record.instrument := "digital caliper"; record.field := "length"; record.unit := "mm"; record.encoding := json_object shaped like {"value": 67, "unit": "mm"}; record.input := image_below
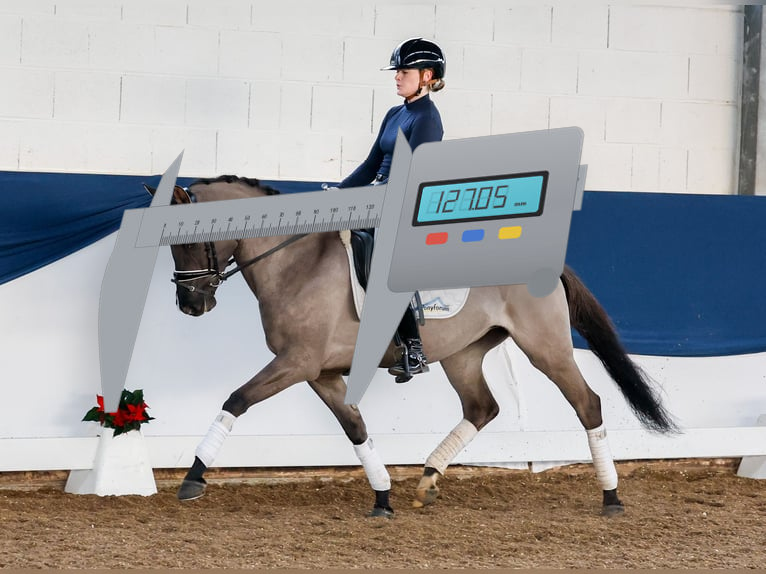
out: {"value": 127.05, "unit": "mm"}
